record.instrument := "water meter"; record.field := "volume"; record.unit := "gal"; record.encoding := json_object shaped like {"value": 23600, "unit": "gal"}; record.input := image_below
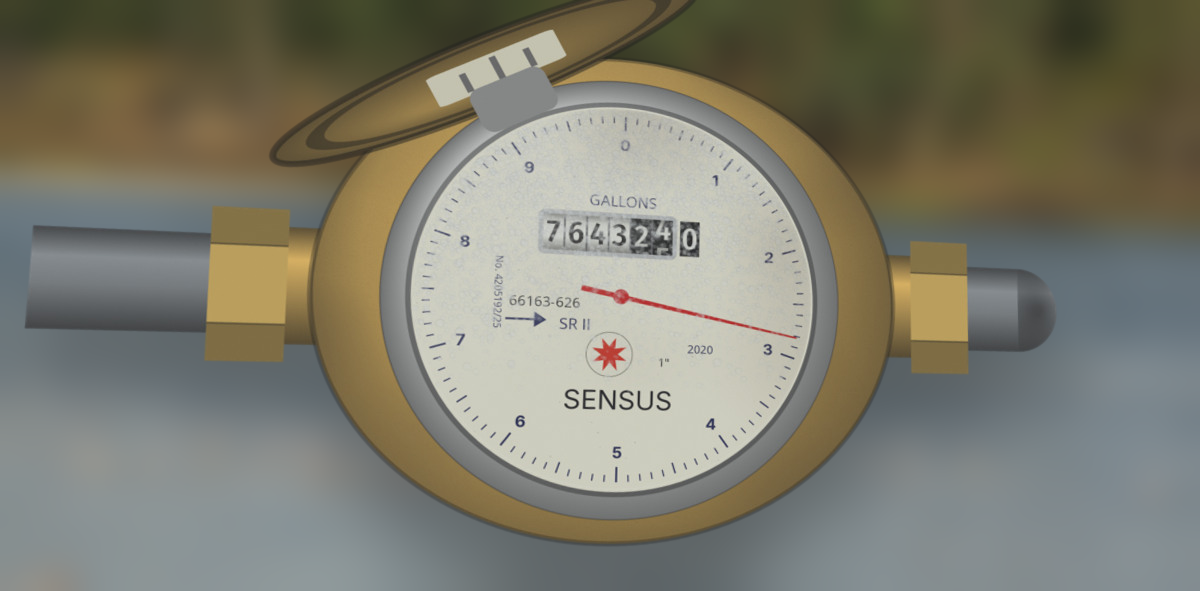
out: {"value": 7643242.8, "unit": "gal"}
